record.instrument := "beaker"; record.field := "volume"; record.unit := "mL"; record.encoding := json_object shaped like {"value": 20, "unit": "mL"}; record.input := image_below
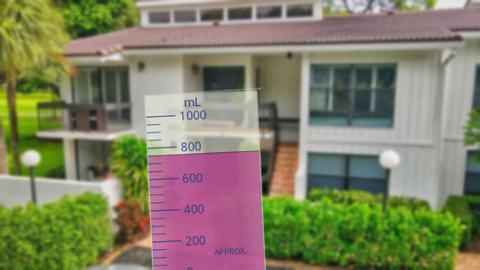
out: {"value": 750, "unit": "mL"}
